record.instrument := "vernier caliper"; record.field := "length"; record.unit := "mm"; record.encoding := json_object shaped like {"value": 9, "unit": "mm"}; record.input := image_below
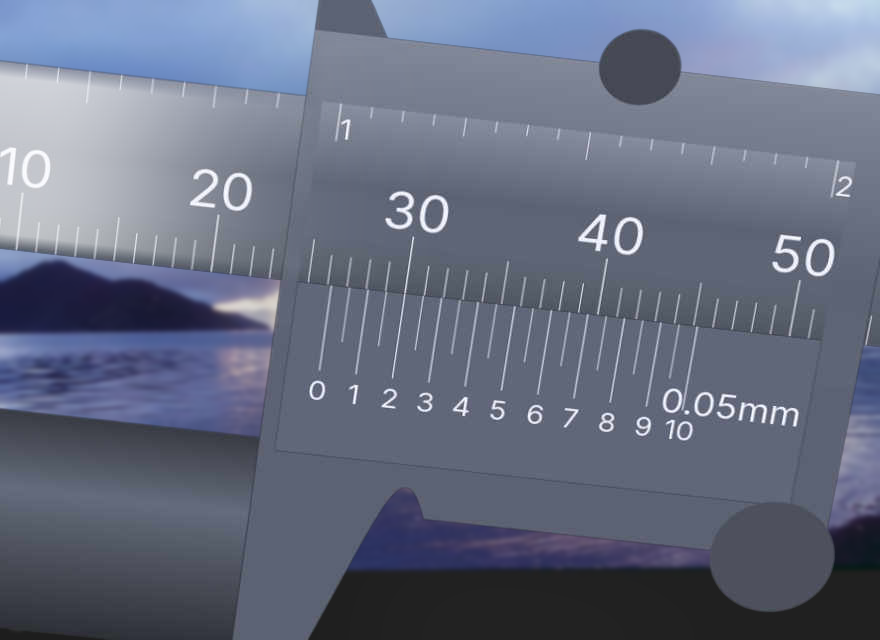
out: {"value": 26.2, "unit": "mm"}
